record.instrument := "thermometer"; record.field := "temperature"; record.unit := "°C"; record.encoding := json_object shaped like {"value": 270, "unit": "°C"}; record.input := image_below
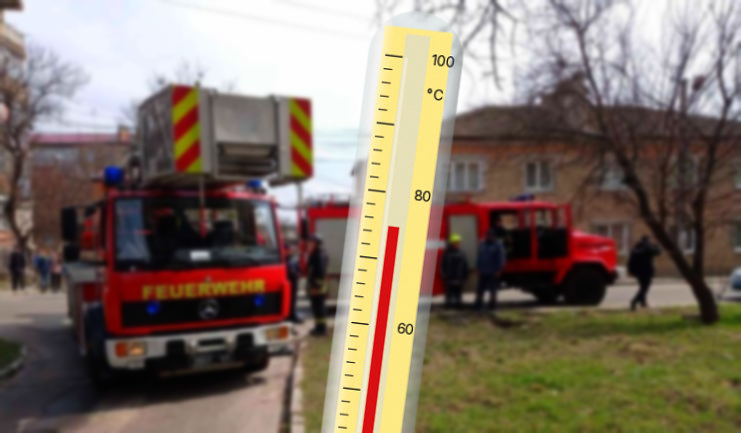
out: {"value": 75, "unit": "°C"}
